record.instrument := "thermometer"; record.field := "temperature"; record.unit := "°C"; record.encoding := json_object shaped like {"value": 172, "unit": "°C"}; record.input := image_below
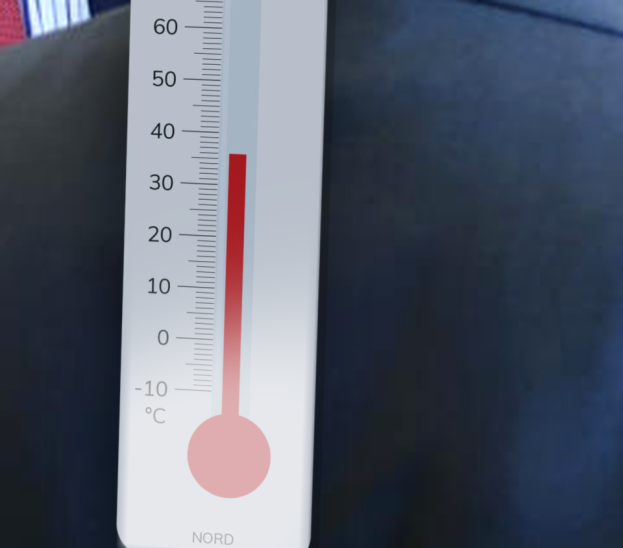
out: {"value": 36, "unit": "°C"}
